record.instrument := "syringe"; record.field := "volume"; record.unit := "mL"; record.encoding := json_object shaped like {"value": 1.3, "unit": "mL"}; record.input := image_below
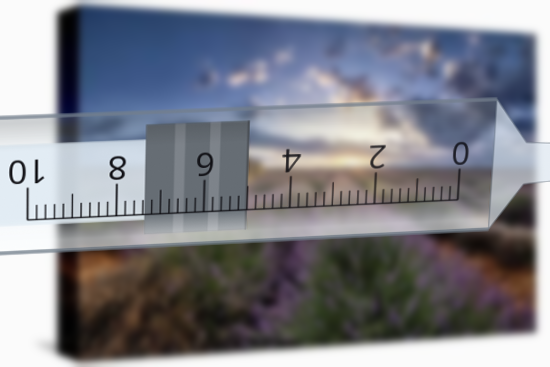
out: {"value": 5, "unit": "mL"}
